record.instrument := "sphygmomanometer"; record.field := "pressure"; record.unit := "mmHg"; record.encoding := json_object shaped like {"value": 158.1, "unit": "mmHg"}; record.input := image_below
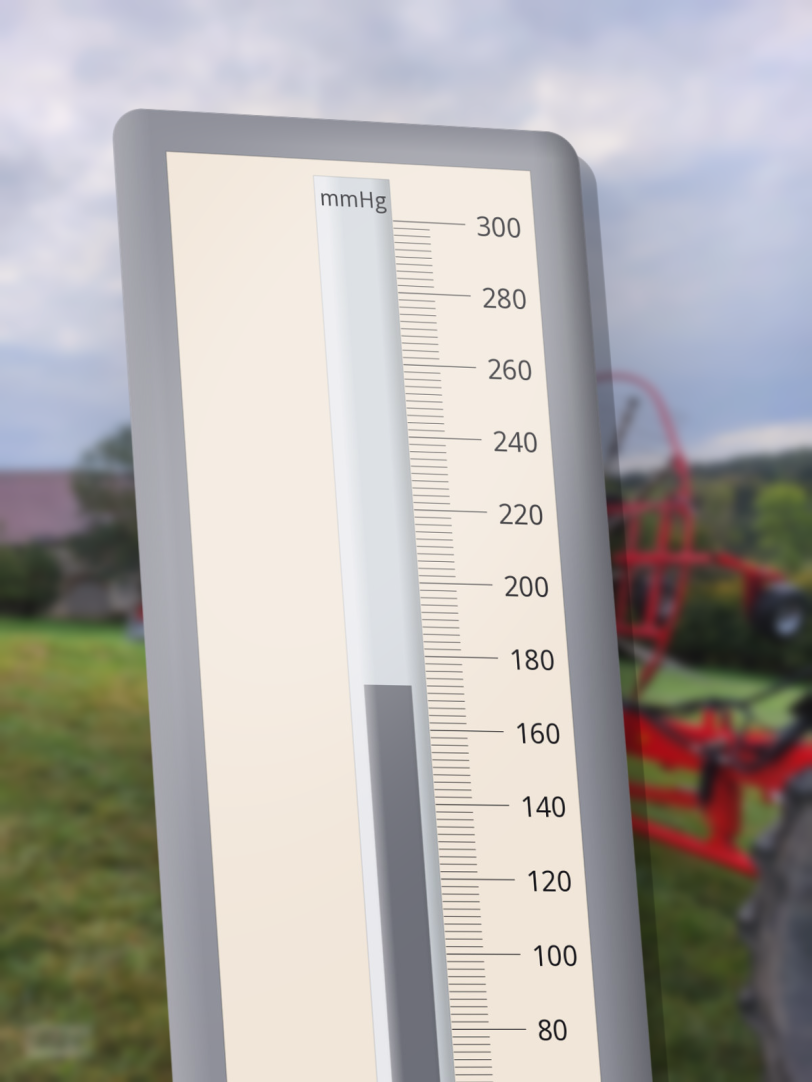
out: {"value": 172, "unit": "mmHg"}
